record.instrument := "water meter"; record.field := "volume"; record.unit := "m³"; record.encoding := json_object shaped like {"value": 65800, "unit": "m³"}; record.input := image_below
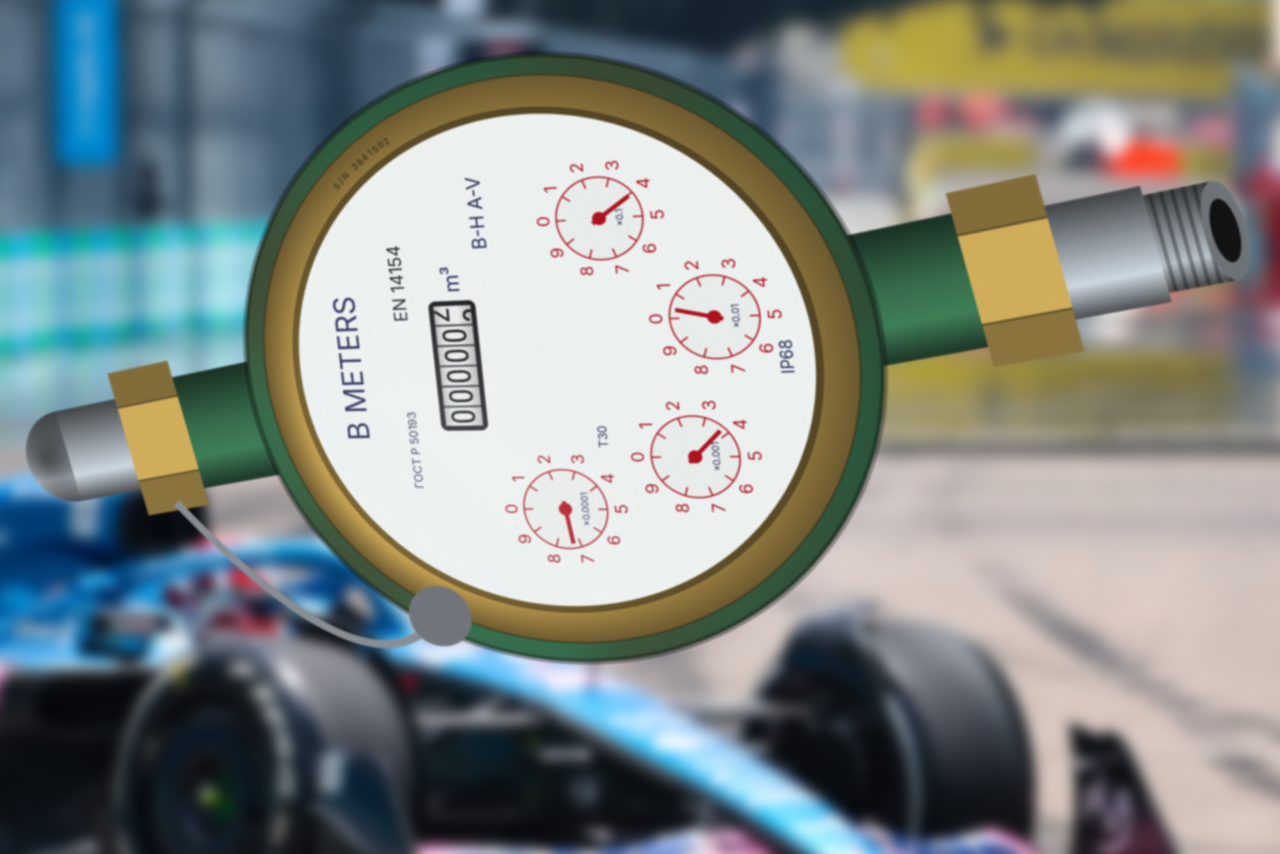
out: {"value": 2.4037, "unit": "m³"}
